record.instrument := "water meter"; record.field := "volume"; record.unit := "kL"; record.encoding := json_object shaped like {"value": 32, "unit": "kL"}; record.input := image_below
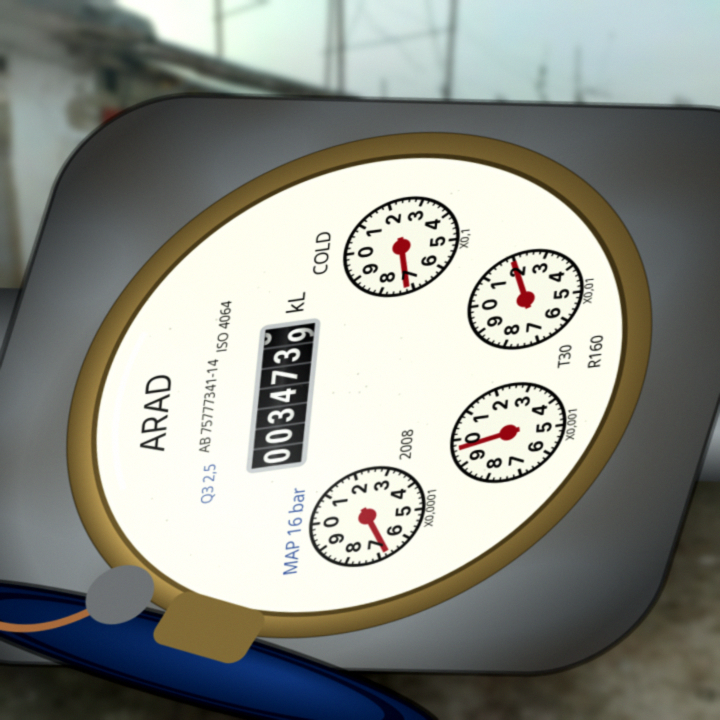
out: {"value": 34738.7196, "unit": "kL"}
